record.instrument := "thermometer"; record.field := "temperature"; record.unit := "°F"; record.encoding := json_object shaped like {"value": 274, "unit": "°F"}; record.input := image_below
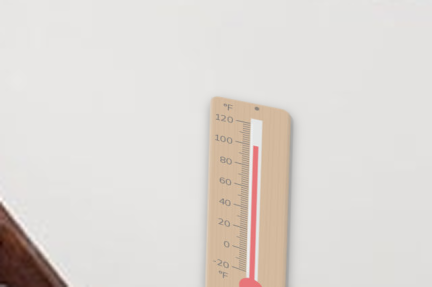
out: {"value": 100, "unit": "°F"}
